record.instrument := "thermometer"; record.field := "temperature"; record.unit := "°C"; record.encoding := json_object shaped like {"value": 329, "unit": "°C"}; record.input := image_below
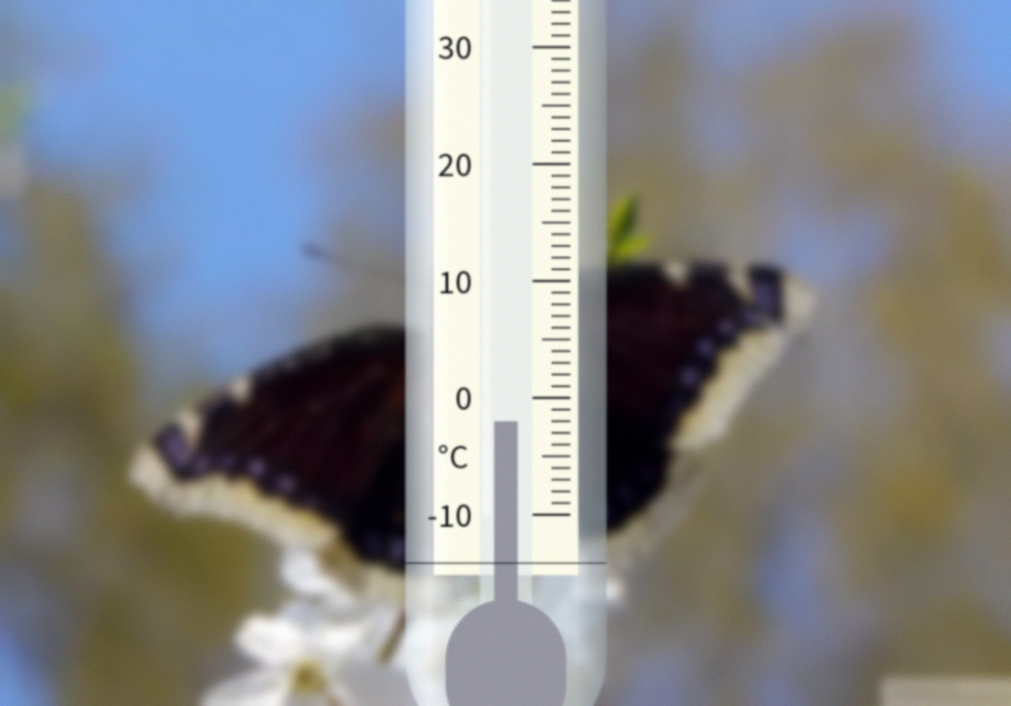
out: {"value": -2, "unit": "°C"}
